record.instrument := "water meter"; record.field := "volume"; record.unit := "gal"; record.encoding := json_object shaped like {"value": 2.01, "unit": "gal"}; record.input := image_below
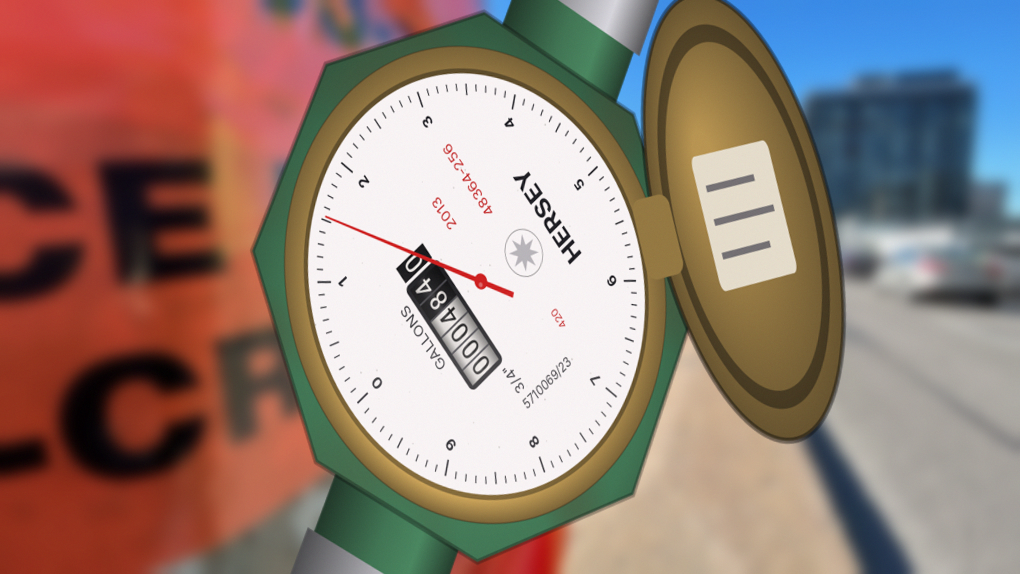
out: {"value": 4841.5, "unit": "gal"}
